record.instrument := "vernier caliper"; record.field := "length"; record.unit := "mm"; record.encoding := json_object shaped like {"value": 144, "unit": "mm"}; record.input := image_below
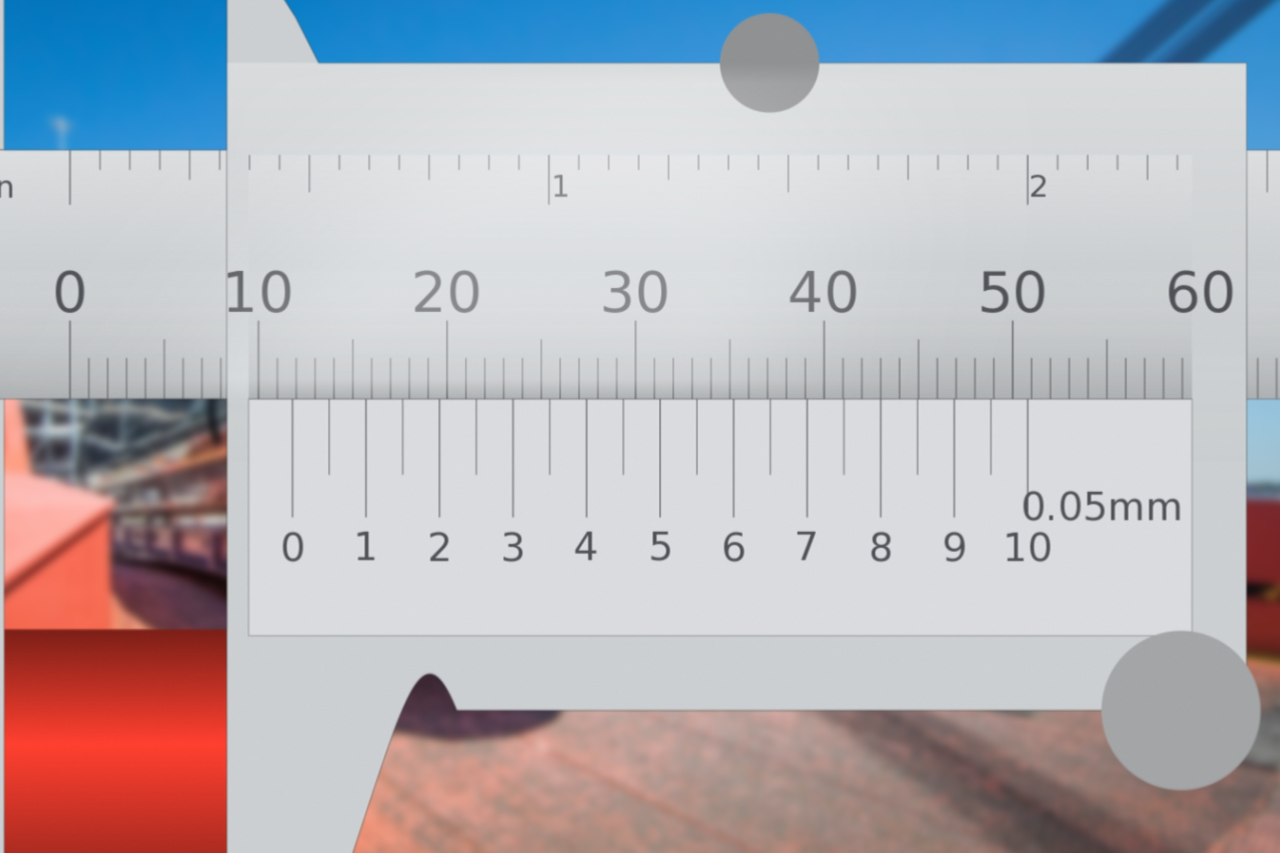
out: {"value": 11.8, "unit": "mm"}
